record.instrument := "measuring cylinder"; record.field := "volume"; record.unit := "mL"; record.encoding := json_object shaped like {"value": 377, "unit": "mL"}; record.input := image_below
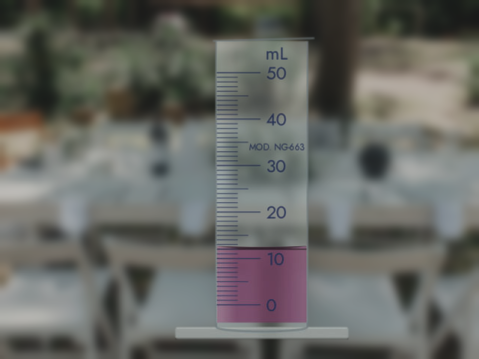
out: {"value": 12, "unit": "mL"}
